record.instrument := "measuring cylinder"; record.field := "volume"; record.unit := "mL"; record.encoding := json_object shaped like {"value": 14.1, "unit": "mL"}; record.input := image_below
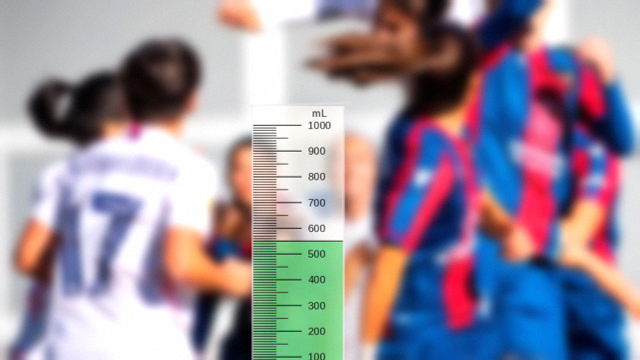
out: {"value": 550, "unit": "mL"}
